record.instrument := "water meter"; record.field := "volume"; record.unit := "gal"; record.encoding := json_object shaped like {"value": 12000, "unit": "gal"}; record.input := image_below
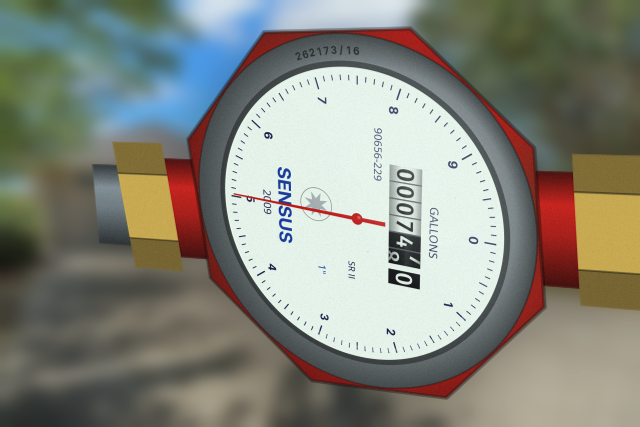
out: {"value": 7475.0, "unit": "gal"}
